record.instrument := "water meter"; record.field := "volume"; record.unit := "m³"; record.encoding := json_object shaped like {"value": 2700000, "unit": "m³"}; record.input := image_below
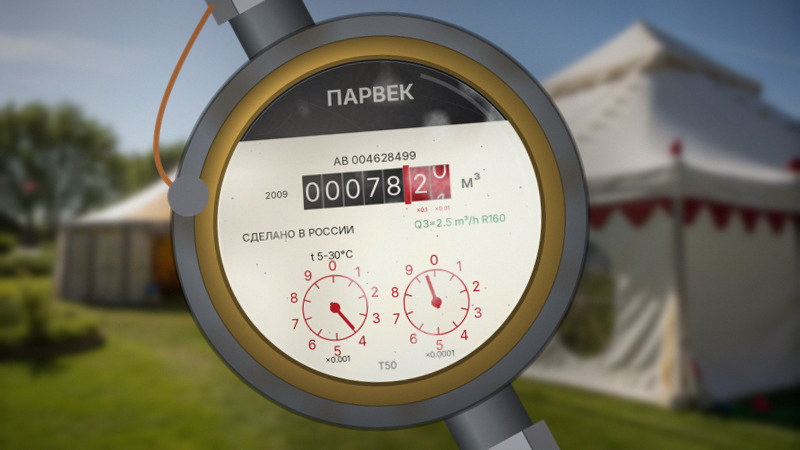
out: {"value": 78.2039, "unit": "m³"}
